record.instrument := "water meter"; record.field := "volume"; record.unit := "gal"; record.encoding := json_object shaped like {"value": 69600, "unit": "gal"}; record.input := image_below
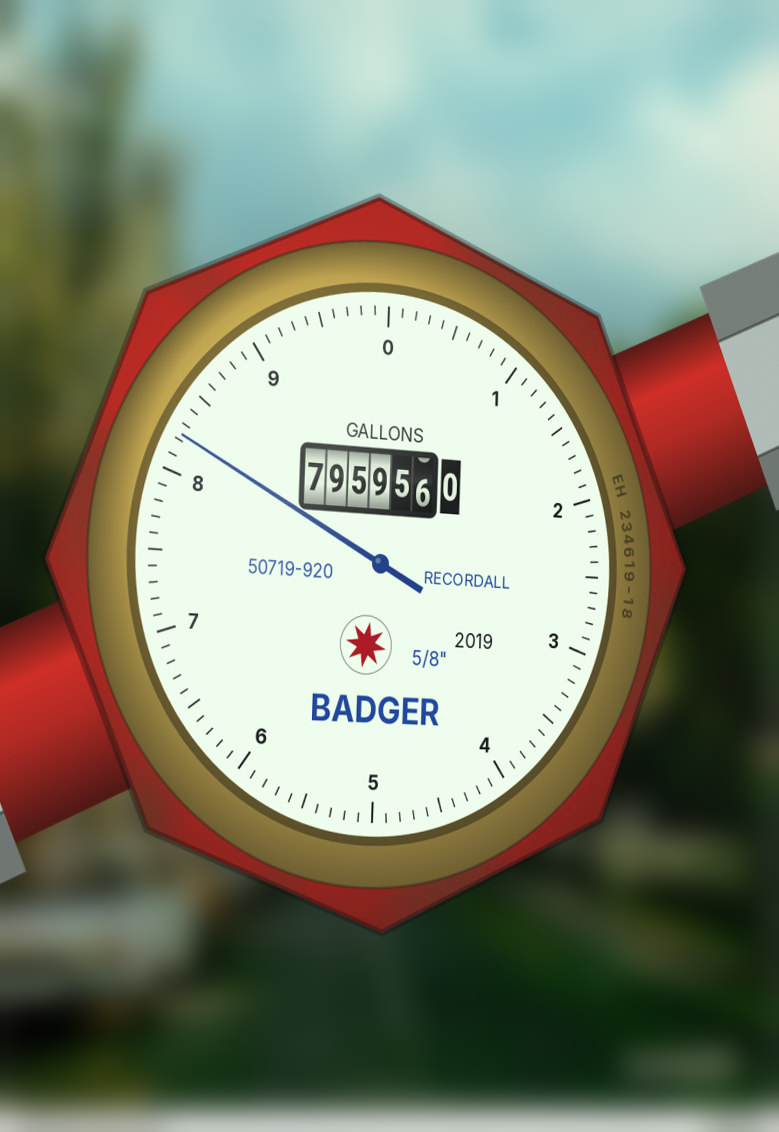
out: {"value": 7959558.2, "unit": "gal"}
